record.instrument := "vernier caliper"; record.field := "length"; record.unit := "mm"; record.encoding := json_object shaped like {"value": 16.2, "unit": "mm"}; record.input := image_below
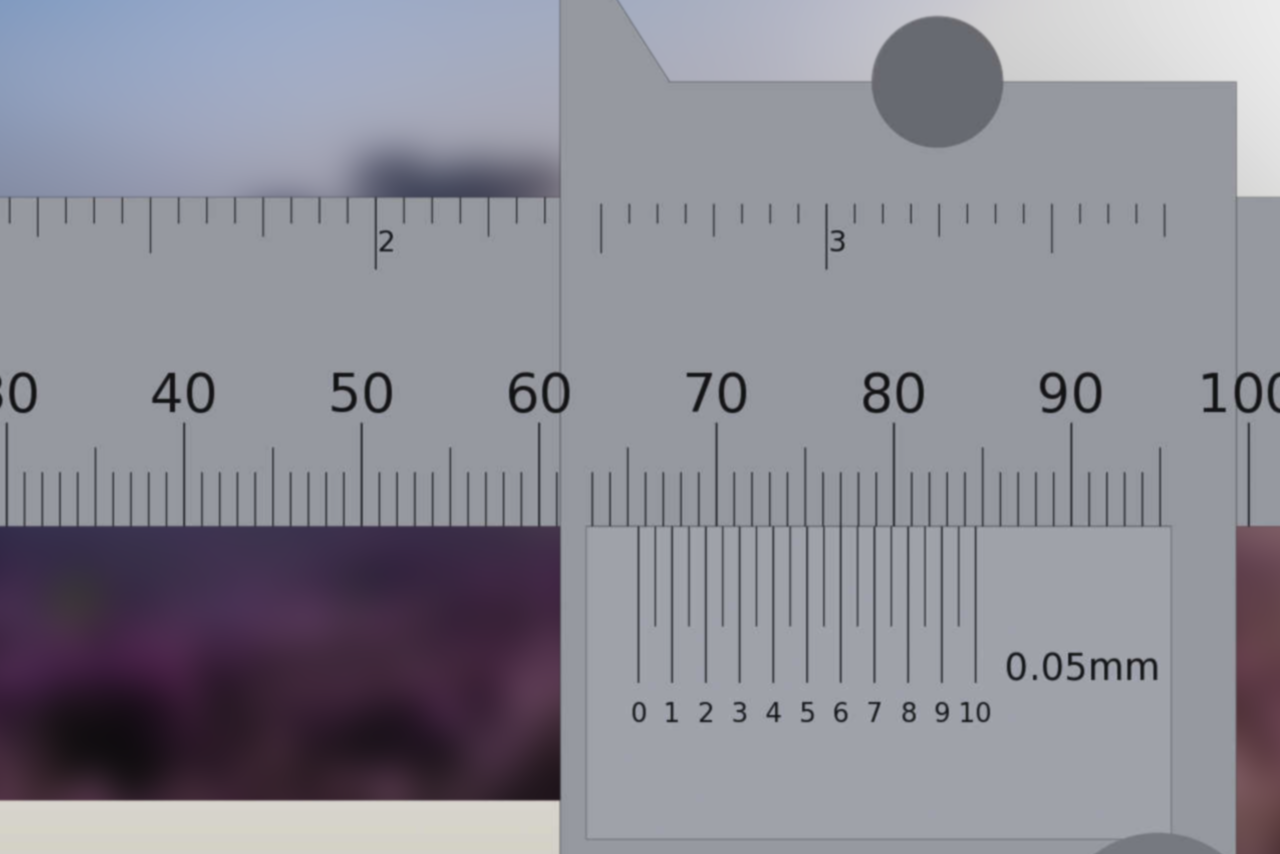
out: {"value": 65.6, "unit": "mm"}
